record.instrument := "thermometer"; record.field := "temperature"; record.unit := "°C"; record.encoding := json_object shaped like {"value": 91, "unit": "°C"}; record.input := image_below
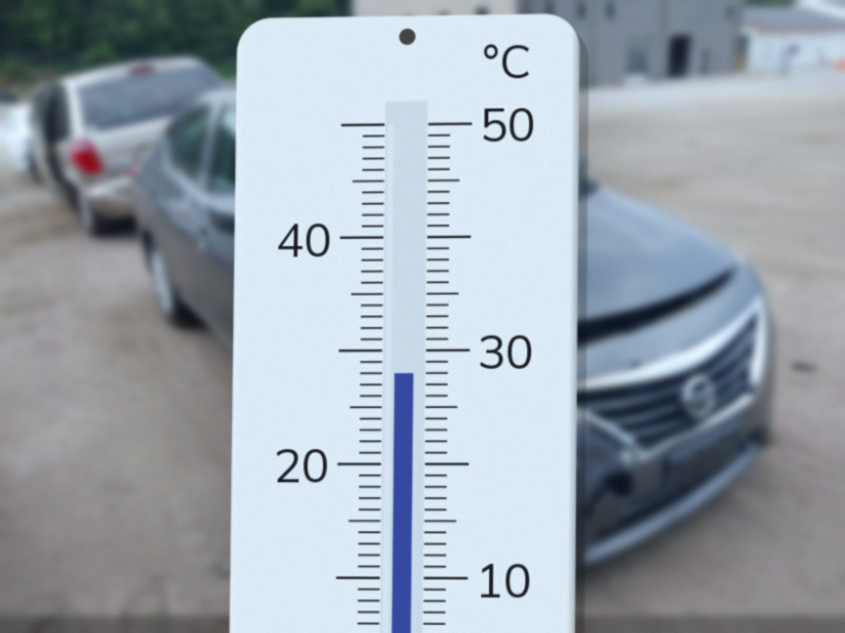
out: {"value": 28, "unit": "°C"}
